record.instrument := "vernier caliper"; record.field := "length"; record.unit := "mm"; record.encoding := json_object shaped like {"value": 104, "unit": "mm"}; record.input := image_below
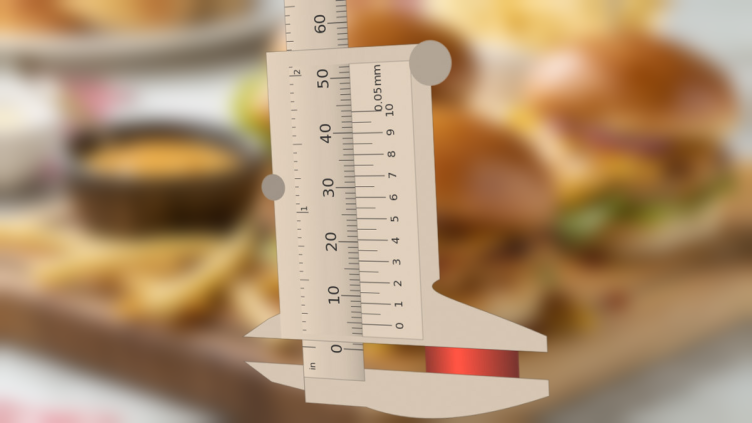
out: {"value": 4.8, "unit": "mm"}
